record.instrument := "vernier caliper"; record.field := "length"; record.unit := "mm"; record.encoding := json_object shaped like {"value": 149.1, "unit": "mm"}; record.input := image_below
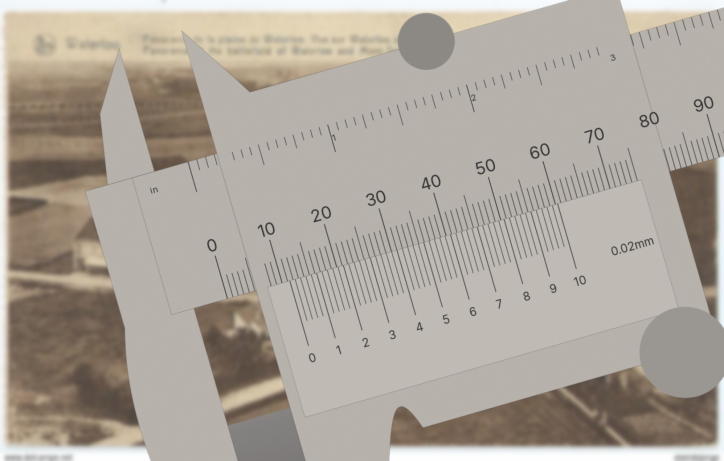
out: {"value": 11.4, "unit": "mm"}
